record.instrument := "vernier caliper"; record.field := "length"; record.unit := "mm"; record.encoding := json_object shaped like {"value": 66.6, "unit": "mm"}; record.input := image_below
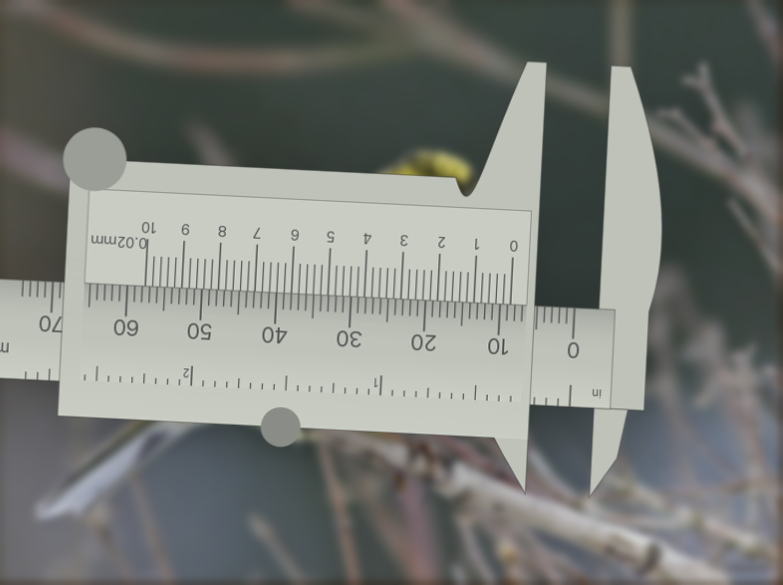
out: {"value": 8.6, "unit": "mm"}
